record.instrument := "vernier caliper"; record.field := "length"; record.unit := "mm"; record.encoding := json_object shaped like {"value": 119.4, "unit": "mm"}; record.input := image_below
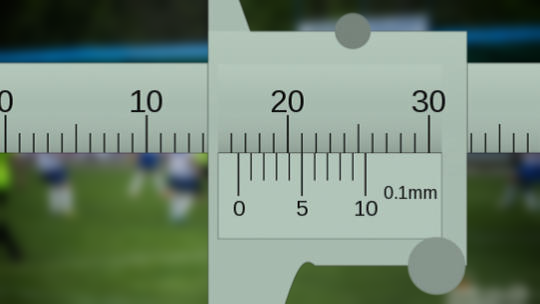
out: {"value": 16.5, "unit": "mm"}
